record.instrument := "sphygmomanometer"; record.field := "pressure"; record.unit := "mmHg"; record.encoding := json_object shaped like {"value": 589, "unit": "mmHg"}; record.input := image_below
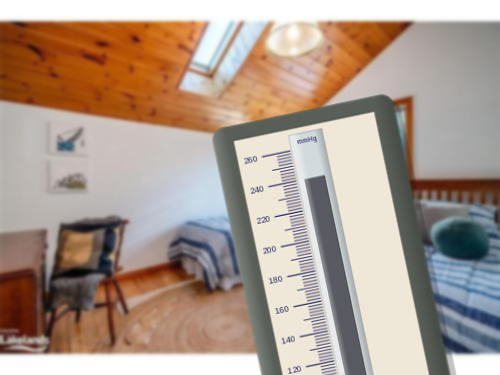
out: {"value": 240, "unit": "mmHg"}
